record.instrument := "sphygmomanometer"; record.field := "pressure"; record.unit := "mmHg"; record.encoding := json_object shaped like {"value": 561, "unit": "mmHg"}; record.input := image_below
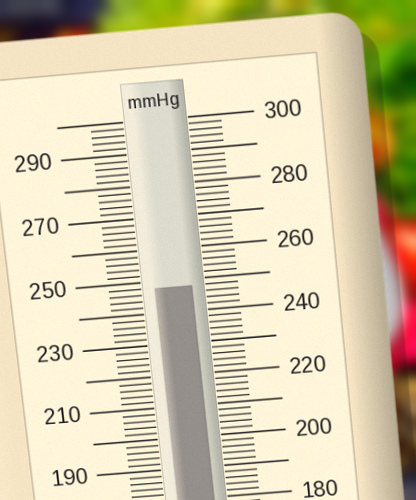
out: {"value": 248, "unit": "mmHg"}
